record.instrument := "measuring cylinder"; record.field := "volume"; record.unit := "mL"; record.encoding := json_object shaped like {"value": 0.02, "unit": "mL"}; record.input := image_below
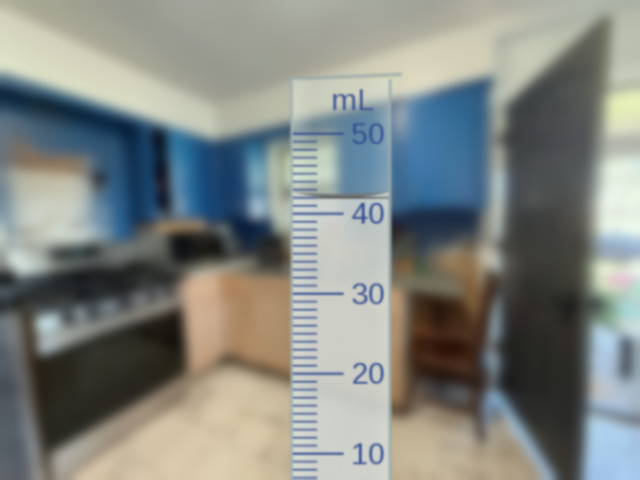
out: {"value": 42, "unit": "mL"}
